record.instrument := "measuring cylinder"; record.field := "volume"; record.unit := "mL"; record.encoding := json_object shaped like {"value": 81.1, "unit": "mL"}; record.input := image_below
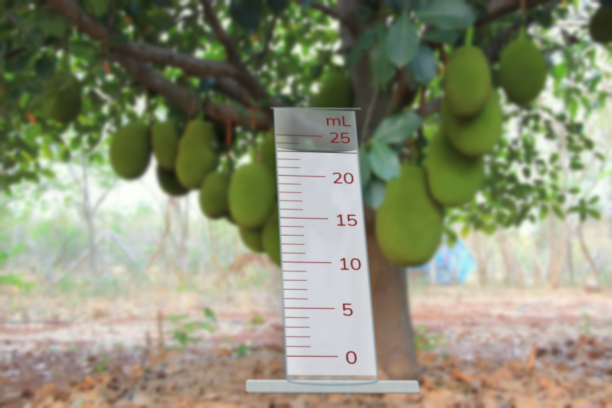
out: {"value": 23, "unit": "mL"}
